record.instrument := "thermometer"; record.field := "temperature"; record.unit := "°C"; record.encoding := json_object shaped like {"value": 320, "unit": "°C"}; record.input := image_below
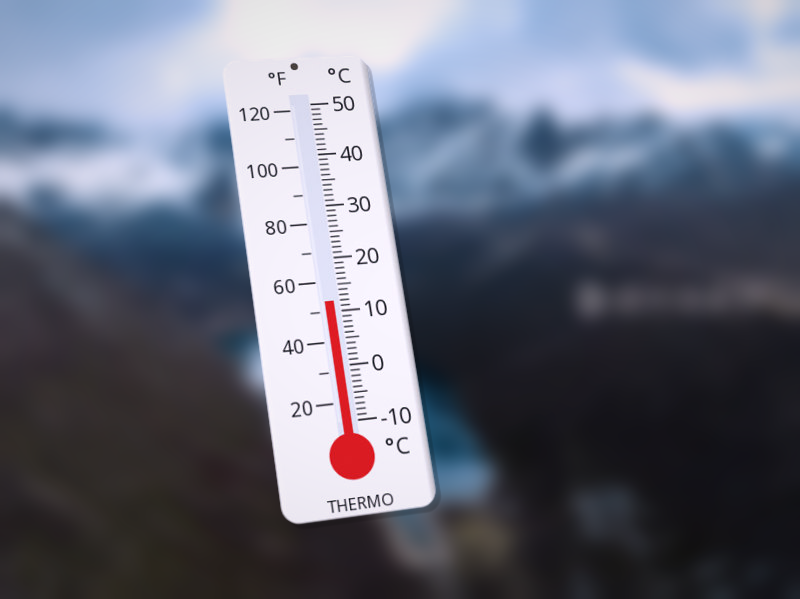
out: {"value": 12, "unit": "°C"}
